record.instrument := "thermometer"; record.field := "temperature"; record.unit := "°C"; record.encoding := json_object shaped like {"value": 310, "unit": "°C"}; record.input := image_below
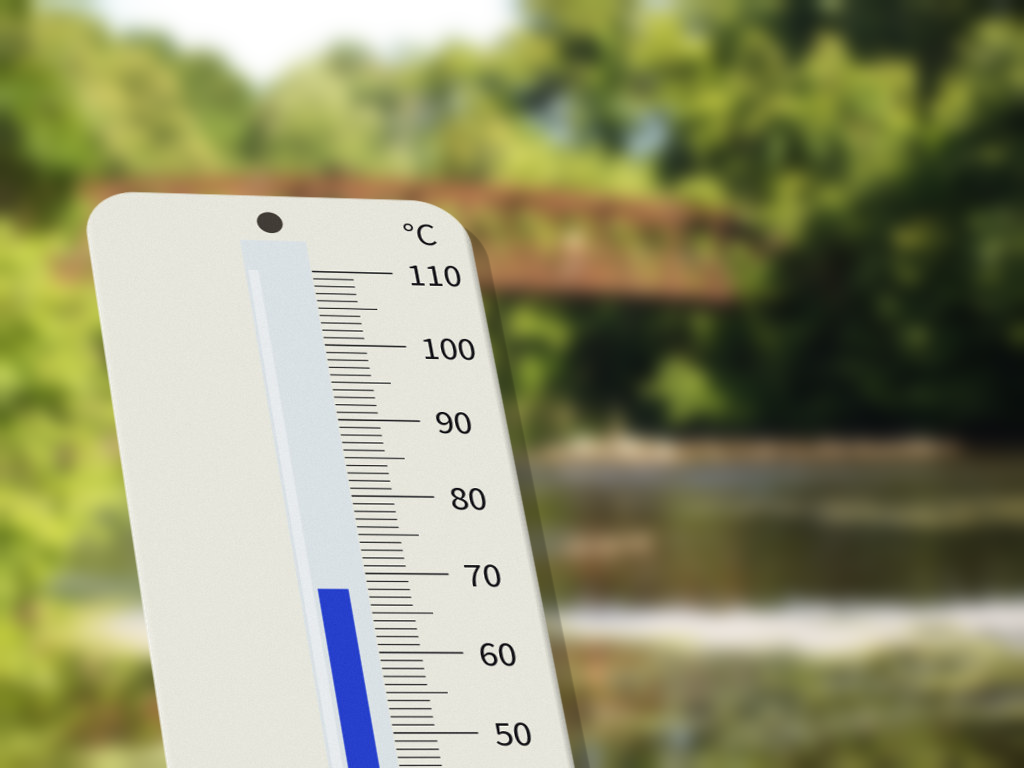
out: {"value": 68, "unit": "°C"}
